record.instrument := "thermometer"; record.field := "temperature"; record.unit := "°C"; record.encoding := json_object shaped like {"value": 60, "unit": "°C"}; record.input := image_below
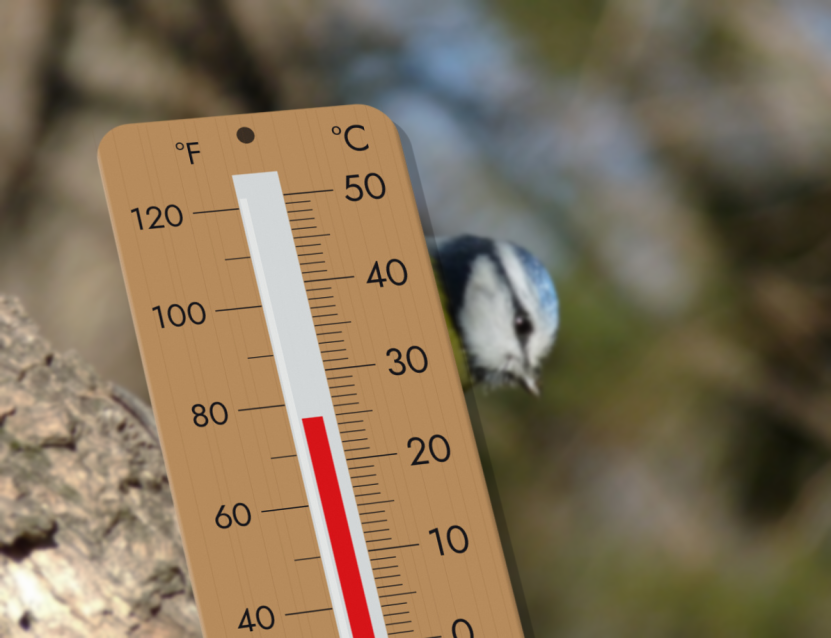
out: {"value": 25, "unit": "°C"}
